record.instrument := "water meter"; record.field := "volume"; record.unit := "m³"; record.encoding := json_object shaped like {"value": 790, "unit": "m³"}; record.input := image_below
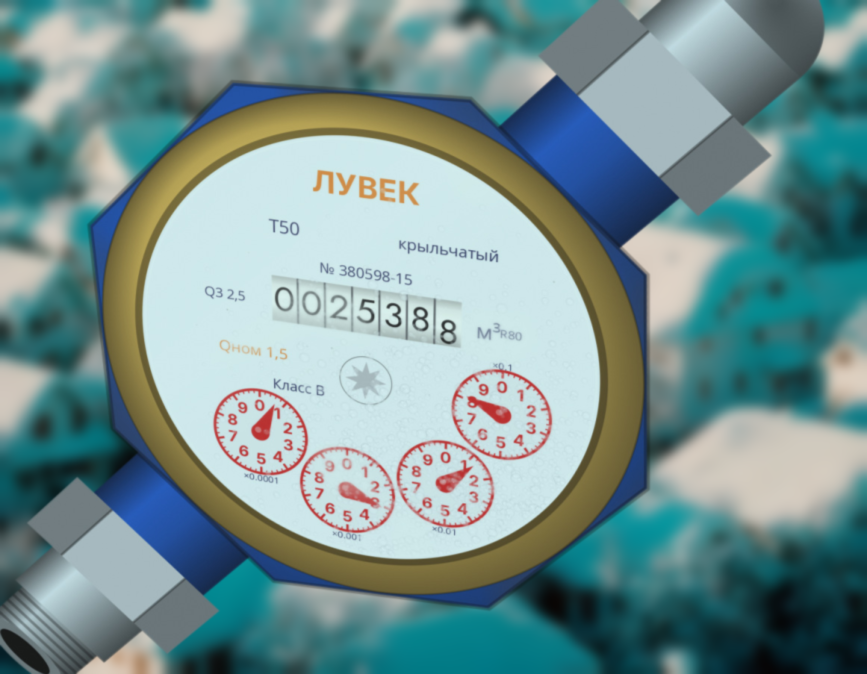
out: {"value": 25387.8130, "unit": "m³"}
